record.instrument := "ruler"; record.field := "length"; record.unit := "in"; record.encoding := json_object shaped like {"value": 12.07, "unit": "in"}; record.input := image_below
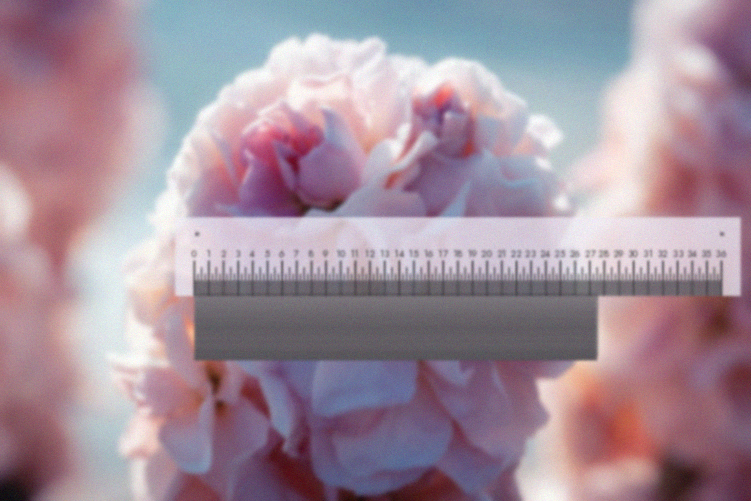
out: {"value": 27.5, "unit": "in"}
